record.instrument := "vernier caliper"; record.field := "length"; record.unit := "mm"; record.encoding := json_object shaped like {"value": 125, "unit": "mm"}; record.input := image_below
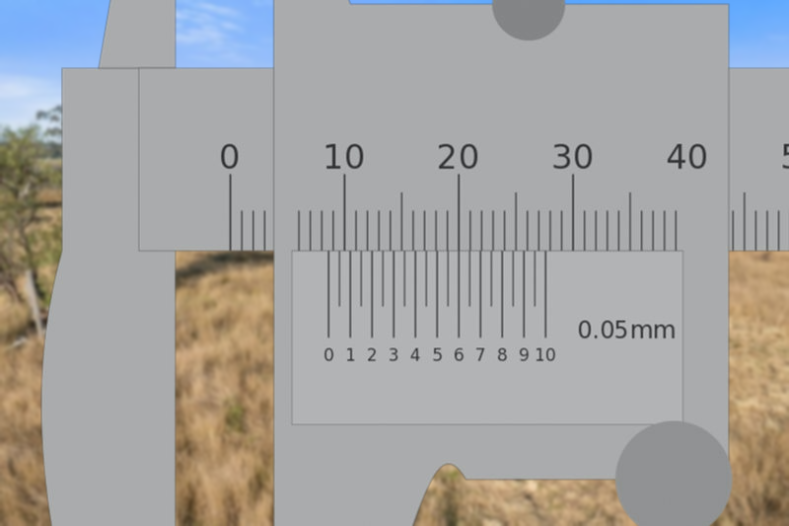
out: {"value": 8.6, "unit": "mm"}
